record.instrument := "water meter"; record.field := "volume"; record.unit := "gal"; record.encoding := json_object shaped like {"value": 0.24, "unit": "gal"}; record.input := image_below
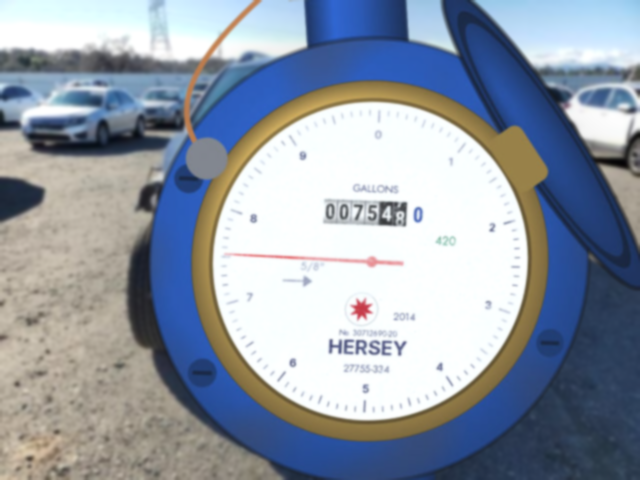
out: {"value": 75477.5, "unit": "gal"}
